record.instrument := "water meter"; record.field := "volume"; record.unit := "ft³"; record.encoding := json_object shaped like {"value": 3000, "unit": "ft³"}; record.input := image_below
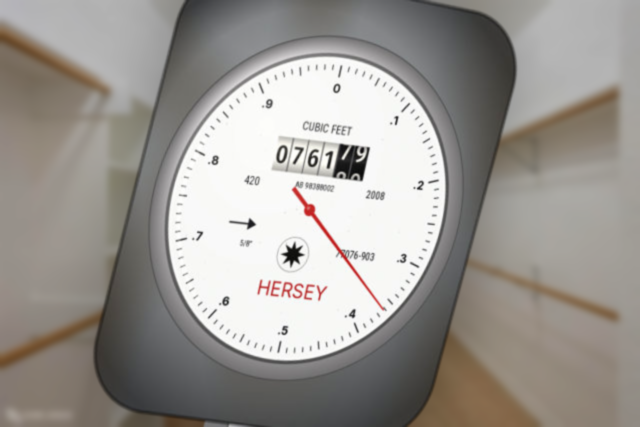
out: {"value": 76179.36, "unit": "ft³"}
